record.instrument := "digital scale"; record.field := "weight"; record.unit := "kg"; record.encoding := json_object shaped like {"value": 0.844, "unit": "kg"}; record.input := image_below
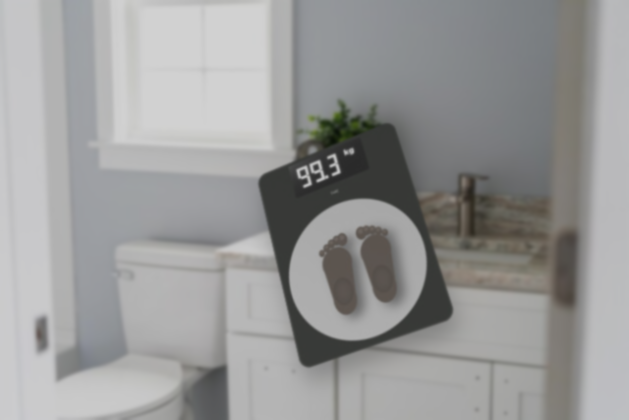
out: {"value": 99.3, "unit": "kg"}
